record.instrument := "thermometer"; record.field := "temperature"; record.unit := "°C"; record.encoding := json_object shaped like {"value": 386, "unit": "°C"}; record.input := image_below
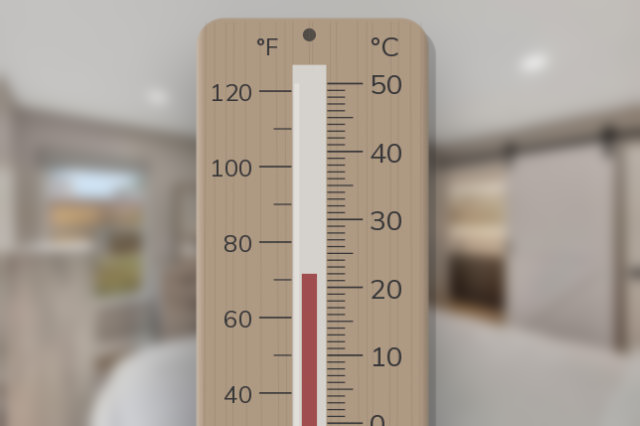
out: {"value": 22, "unit": "°C"}
